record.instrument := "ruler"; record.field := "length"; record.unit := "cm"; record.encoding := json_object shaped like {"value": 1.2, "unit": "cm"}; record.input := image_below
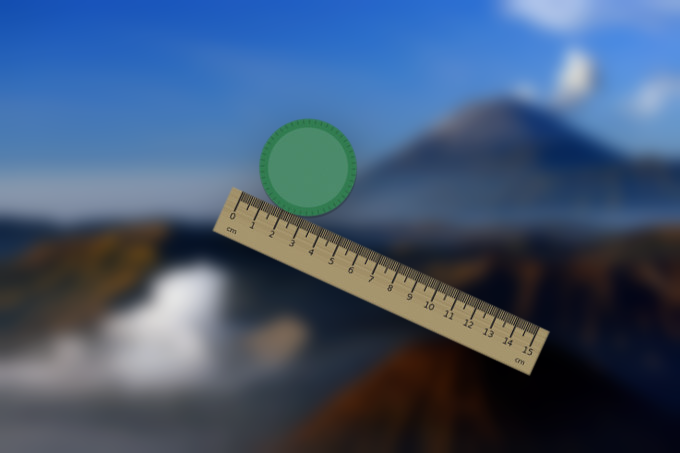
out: {"value": 4.5, "unit": "cm"}
